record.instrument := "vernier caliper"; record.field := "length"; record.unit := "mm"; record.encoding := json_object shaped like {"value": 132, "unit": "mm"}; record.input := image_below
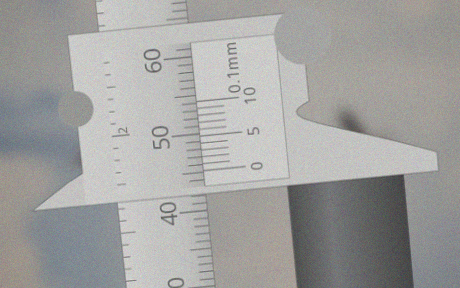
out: {"value": 45.2, "unit": "mm"}
